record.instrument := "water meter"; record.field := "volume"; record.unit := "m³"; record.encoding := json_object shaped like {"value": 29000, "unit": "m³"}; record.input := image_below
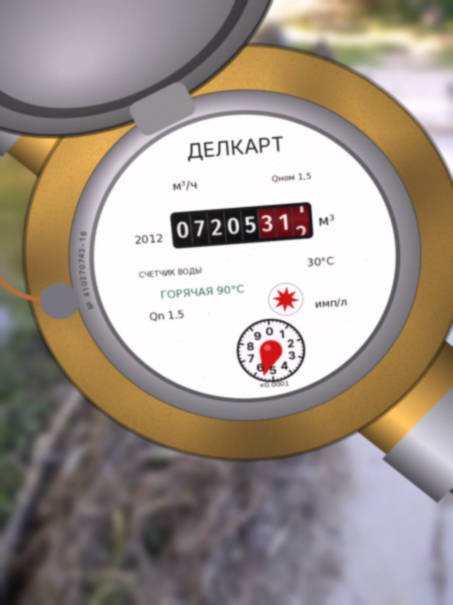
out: {"value": 7205.3115, "unit": "m³"}
